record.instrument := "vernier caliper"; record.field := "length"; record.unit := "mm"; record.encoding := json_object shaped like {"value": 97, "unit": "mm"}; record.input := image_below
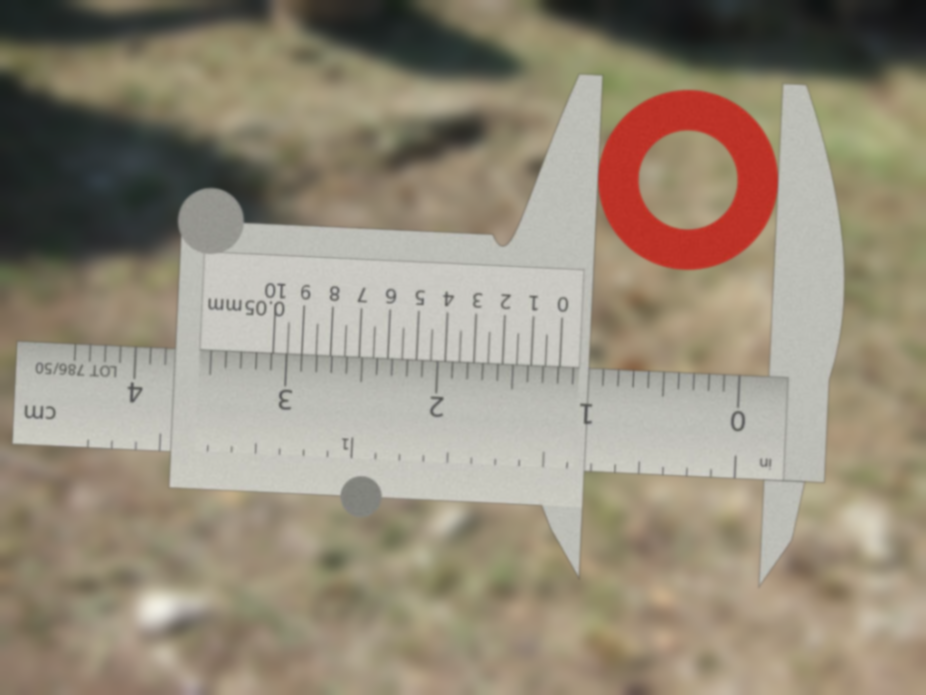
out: {"value": 11.9, "unit": "mm"}
